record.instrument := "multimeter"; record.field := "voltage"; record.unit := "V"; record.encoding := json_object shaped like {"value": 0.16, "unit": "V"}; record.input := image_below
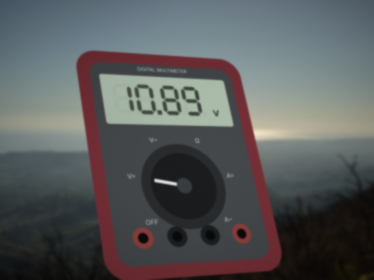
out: {"value": 10.89, "unit": "V"}
